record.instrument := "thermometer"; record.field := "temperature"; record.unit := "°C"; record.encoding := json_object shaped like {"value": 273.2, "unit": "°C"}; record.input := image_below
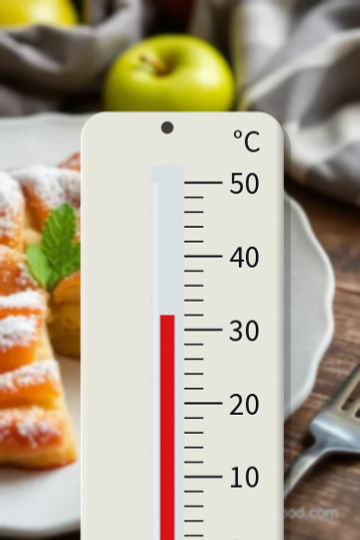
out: {"value": 32, "unit": "°C"}
